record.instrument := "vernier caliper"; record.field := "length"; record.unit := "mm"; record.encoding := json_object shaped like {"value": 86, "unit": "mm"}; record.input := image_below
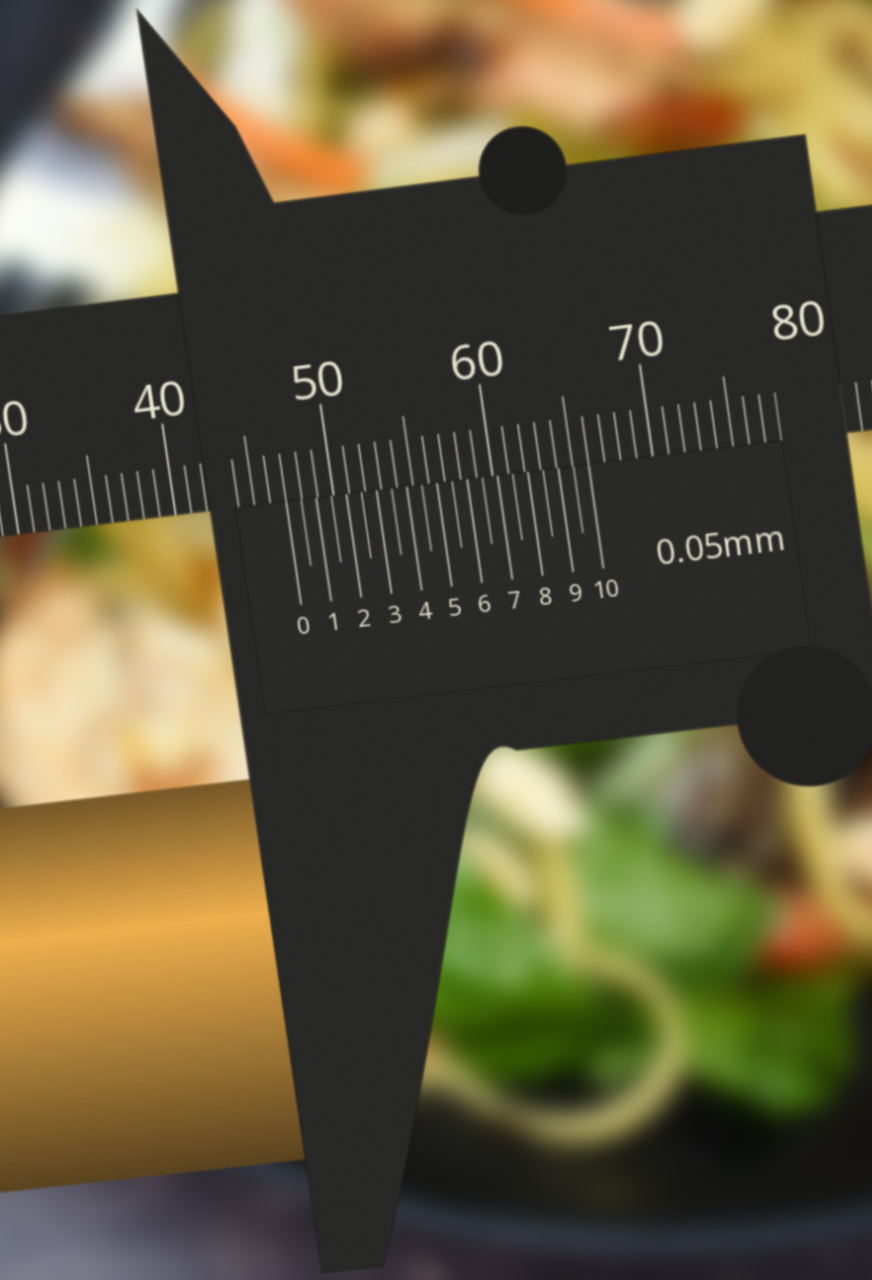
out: {"value": 47.0, "unit": "mm"}
